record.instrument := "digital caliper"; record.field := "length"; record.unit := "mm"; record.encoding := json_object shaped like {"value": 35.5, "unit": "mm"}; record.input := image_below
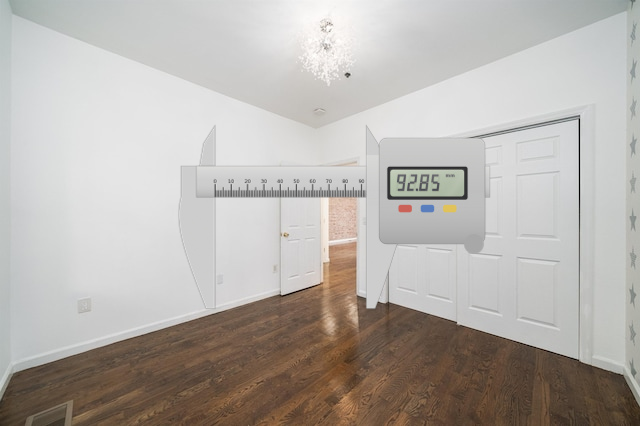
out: {"value": 92.85, "unit": "mm"}
